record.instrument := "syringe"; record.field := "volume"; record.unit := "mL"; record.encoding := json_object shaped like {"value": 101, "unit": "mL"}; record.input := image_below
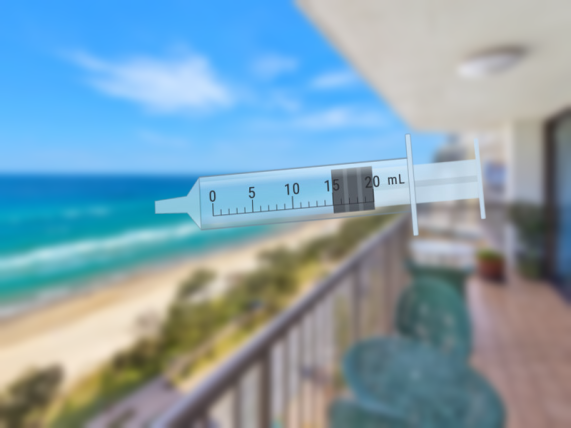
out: {"value": 15, "unit": "mL"}
